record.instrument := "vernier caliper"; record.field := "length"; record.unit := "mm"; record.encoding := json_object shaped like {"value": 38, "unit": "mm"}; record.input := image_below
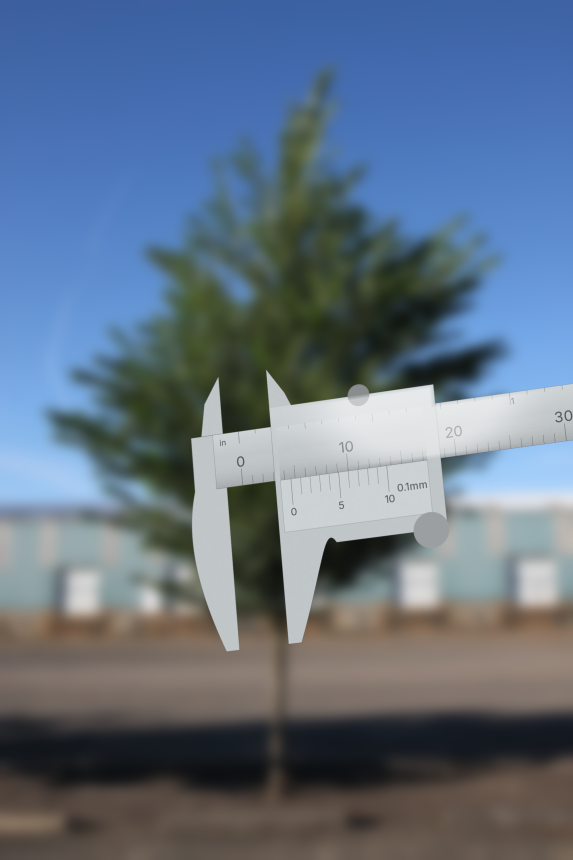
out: {"value": 4.6, "unit": "mm"}
